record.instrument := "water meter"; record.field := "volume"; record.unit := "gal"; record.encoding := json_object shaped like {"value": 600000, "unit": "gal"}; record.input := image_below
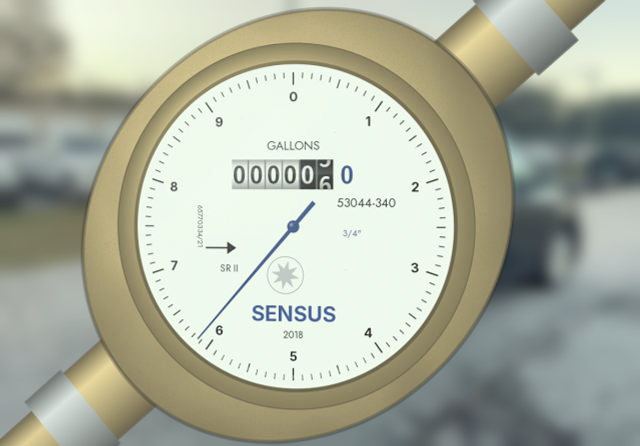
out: {"value": 56.1, "unit": "gal"}
